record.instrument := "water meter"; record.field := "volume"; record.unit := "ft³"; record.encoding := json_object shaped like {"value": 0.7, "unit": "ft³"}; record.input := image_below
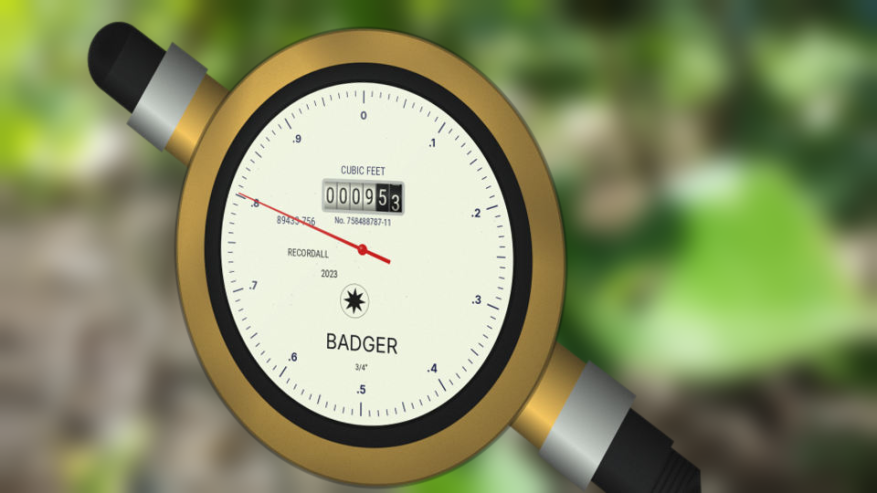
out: {"value": 952.80, "unit": "ft³"}
